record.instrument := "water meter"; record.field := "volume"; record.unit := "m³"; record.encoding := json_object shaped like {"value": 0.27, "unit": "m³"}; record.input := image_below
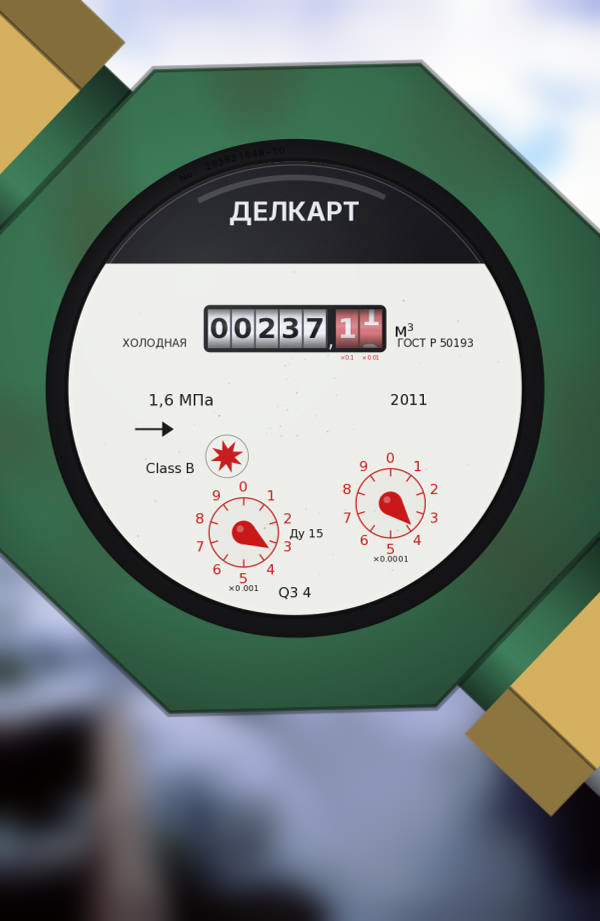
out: {"value": 237.1133, "unit": "m³"}
